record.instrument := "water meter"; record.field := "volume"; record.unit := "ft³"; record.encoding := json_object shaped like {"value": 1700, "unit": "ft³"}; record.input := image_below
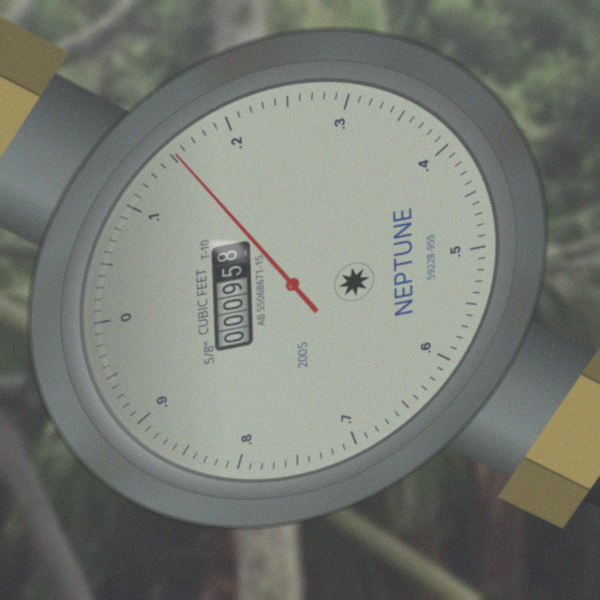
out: {"value": 958.15, "unit": "ft³"}
